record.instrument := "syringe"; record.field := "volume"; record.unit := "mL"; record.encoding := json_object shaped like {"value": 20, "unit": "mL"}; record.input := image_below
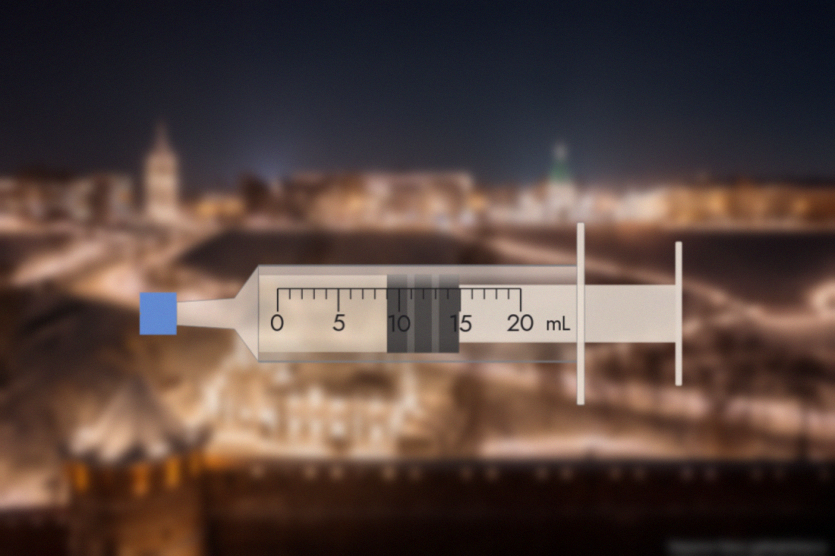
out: {"value": 9, "unit": "mL"}
